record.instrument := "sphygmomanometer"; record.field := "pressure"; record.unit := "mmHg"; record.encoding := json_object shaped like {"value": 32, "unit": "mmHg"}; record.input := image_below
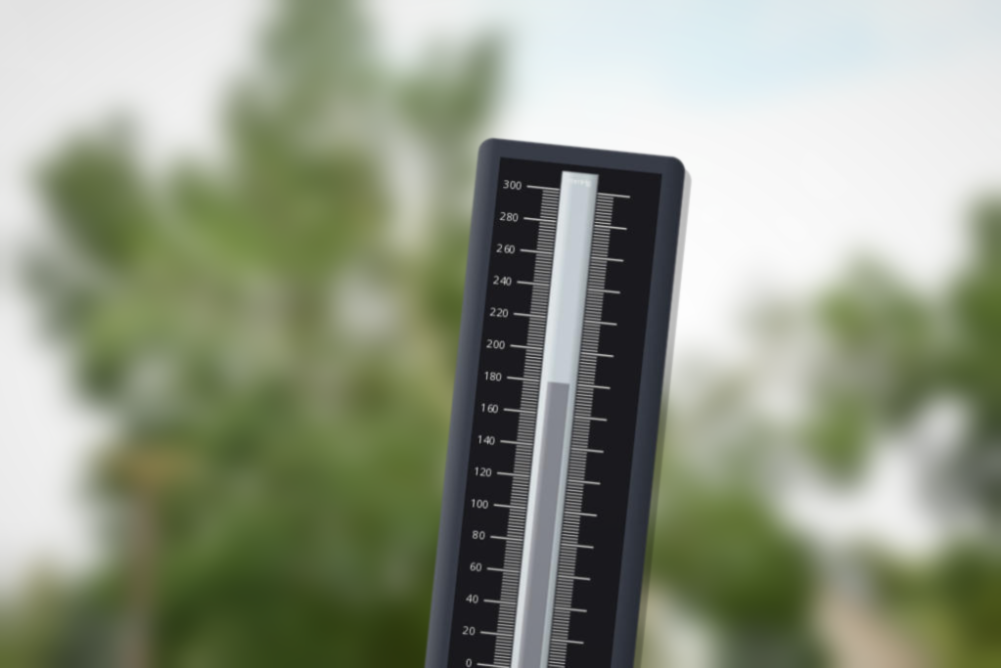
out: {"value": 180, "unit": "mmHg"}
